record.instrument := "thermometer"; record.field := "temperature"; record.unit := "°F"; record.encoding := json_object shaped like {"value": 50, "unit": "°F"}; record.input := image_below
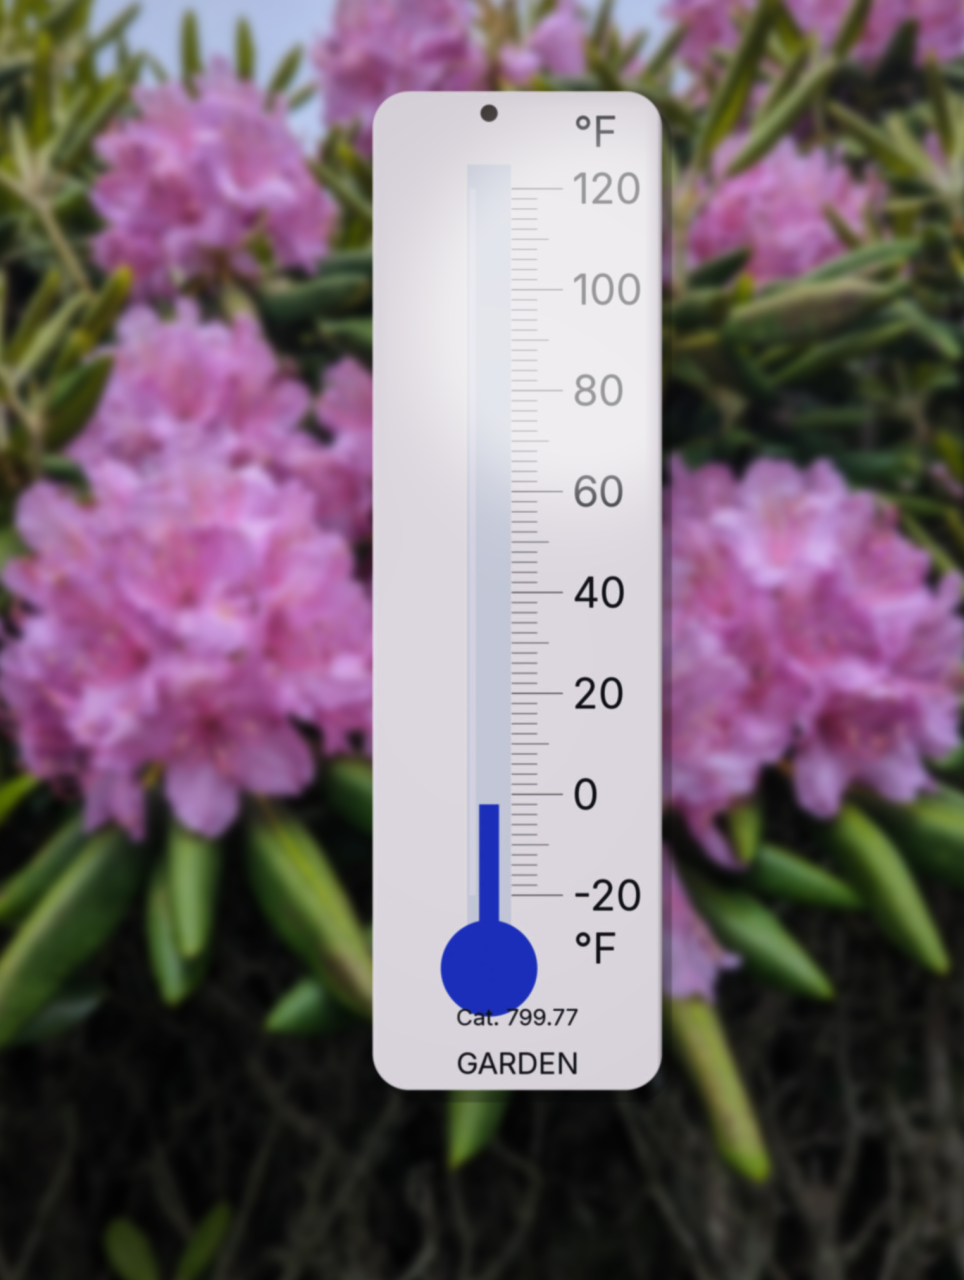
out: {"value": -2, "unit": "°F"}
